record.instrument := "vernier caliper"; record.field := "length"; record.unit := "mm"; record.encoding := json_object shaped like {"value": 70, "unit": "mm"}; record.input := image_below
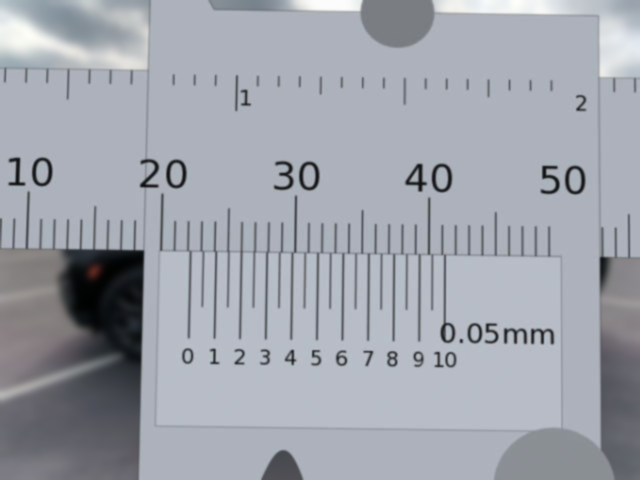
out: {"value": 22.2, "unit": "mm"}
